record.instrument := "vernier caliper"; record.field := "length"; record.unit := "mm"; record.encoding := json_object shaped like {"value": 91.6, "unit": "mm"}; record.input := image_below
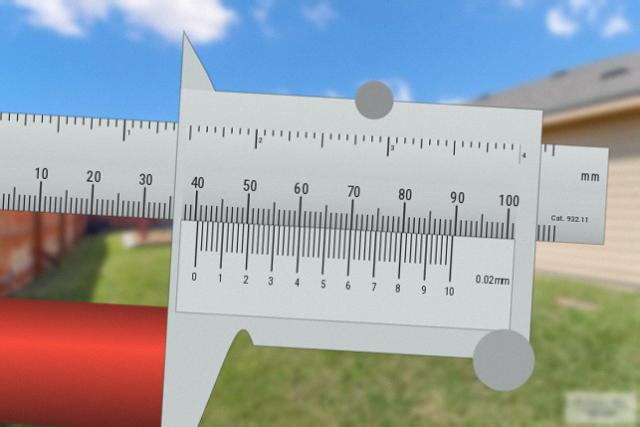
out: {"value": 40.5, "unit": "mm"}
